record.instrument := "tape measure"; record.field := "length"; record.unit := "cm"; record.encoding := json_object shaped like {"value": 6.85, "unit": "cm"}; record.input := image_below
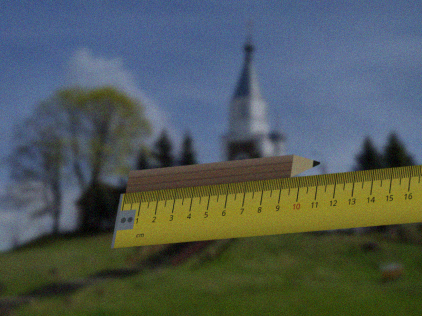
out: {"value": 11, "unit": "cm"}
